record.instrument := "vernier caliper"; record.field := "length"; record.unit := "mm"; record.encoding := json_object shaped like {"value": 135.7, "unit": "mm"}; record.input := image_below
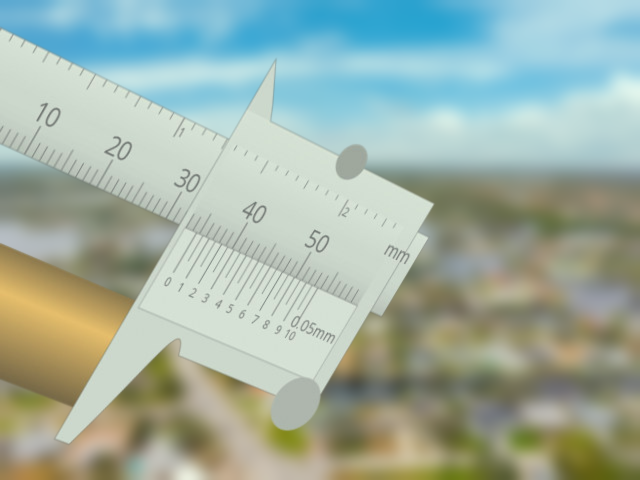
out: {"value": 34.6, "unit": "mm"}
